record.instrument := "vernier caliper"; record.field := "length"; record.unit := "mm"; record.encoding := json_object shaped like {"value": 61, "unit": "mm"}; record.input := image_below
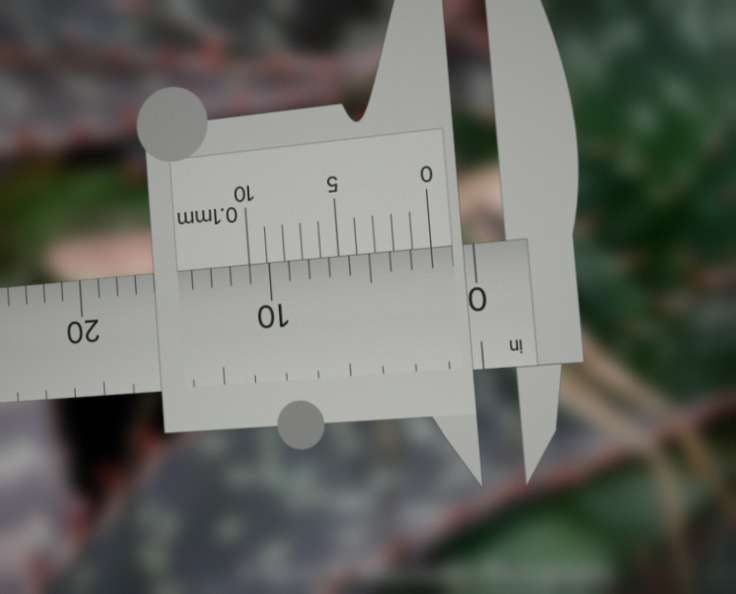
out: {"value": 2.0, "unit": "mm"}
